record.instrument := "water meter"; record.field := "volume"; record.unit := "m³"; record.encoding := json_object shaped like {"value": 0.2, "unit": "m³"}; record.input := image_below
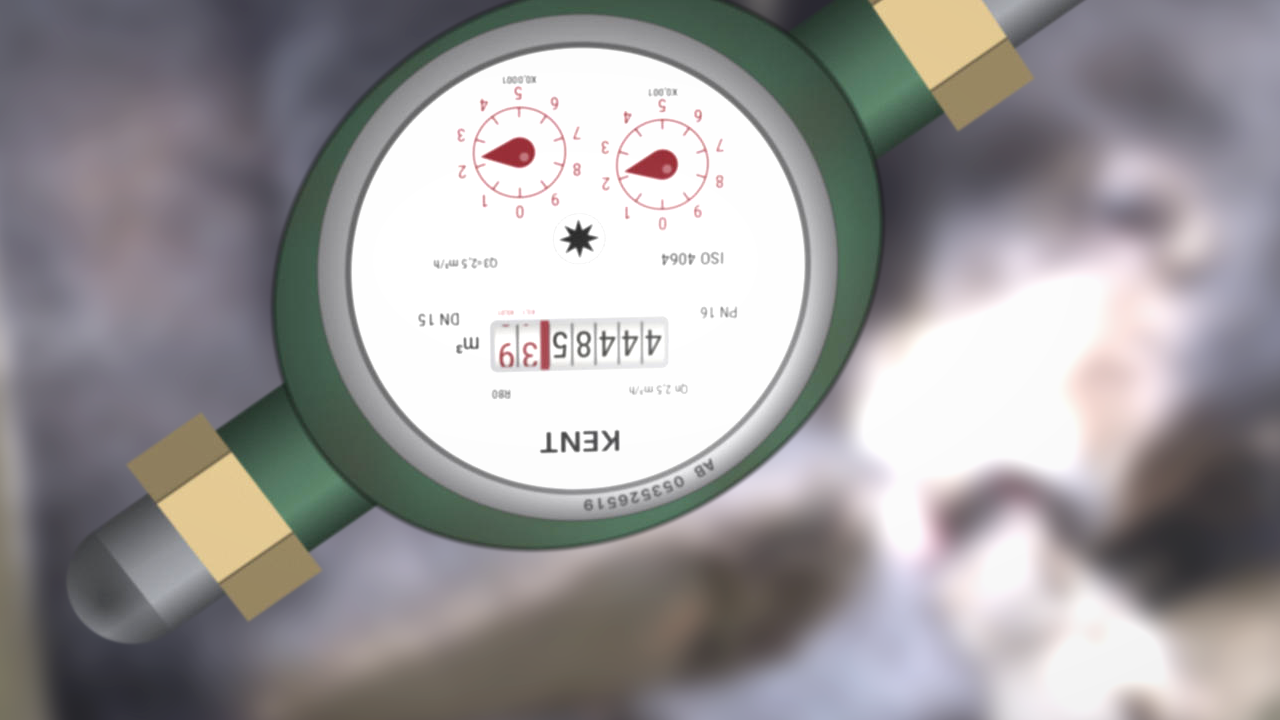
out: {"value": 44485.3922, "unit": "m³"}
